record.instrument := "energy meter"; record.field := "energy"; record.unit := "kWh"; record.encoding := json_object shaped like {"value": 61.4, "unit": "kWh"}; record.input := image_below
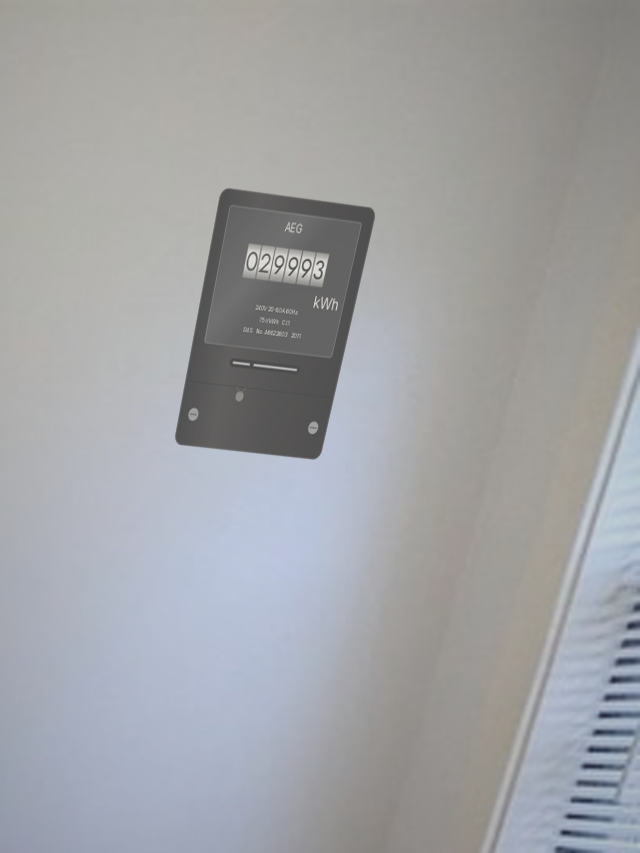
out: {"value": 29993, "unit": "kWh"}
